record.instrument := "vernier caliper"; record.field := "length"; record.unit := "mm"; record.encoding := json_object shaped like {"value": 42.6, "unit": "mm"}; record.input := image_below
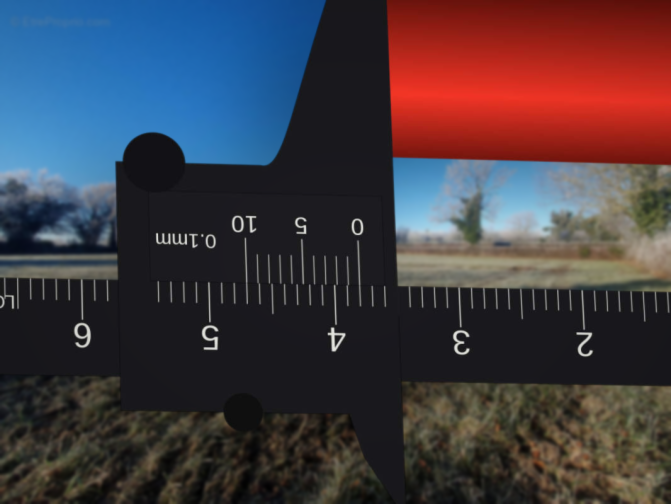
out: {"value": 38.0, "unit": "mm"}
